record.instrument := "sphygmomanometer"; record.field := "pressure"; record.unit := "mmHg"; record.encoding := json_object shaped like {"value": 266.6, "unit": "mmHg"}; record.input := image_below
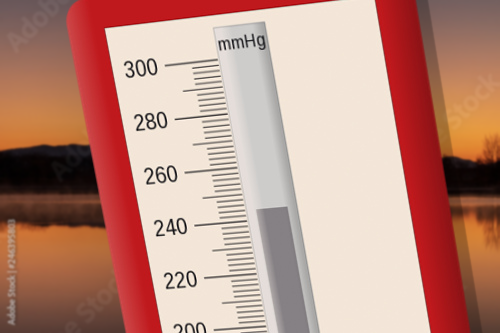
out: {"value": 244, "unit": "mmHg"}
